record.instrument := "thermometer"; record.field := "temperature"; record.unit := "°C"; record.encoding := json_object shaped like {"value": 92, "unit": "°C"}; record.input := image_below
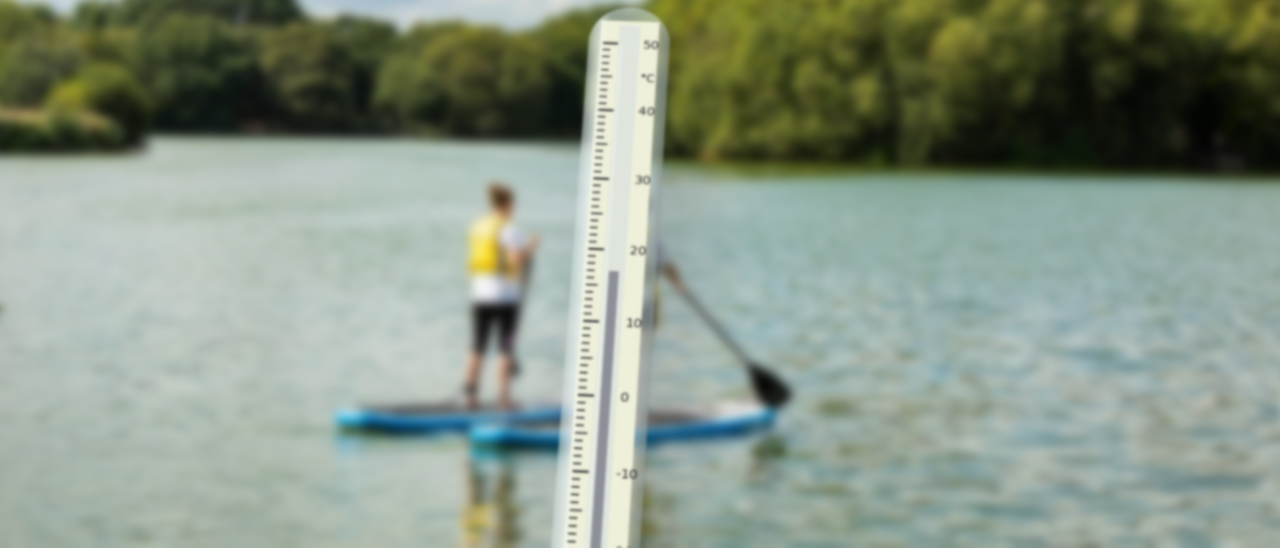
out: {"value": 17, "unit": "°C"}
